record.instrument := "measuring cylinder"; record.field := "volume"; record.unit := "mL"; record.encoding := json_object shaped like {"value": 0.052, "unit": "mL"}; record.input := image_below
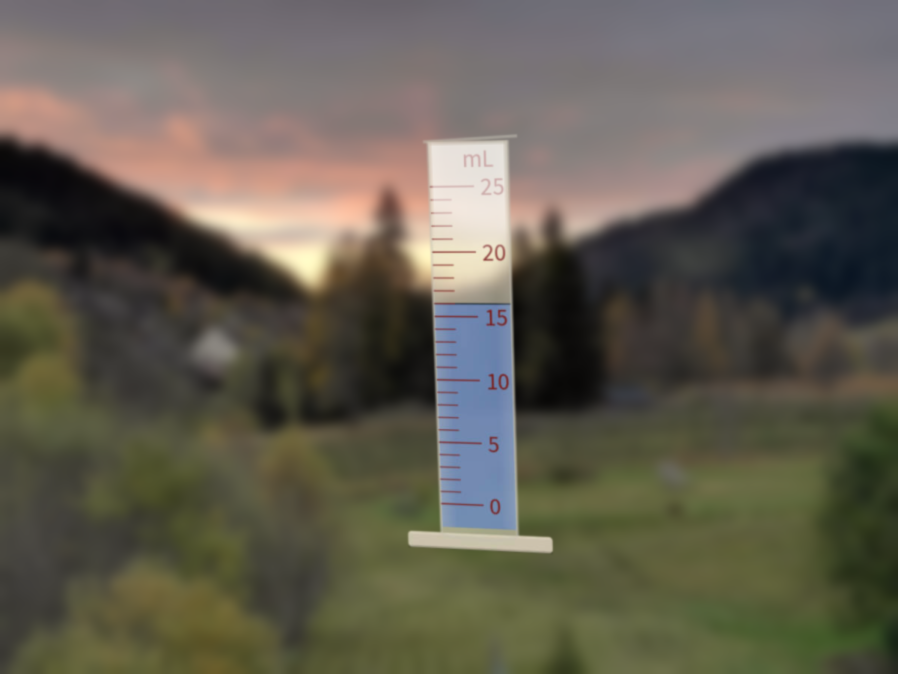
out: {"value": 16, "unit": "mL"}
